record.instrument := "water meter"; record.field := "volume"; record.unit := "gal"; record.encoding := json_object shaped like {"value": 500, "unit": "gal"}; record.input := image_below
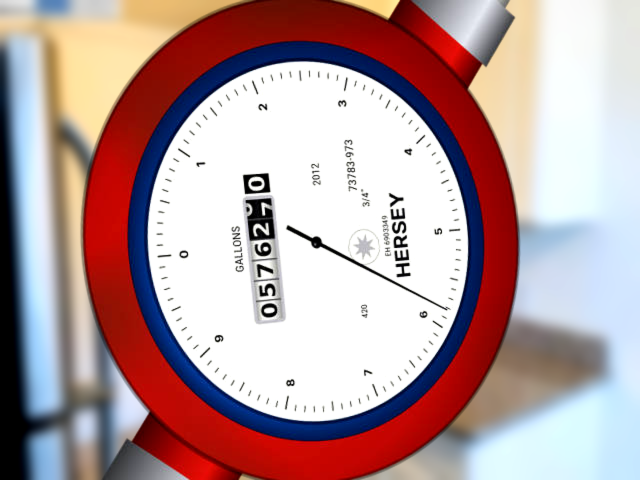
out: {"value": 576265.8, "unit": "gal"}
